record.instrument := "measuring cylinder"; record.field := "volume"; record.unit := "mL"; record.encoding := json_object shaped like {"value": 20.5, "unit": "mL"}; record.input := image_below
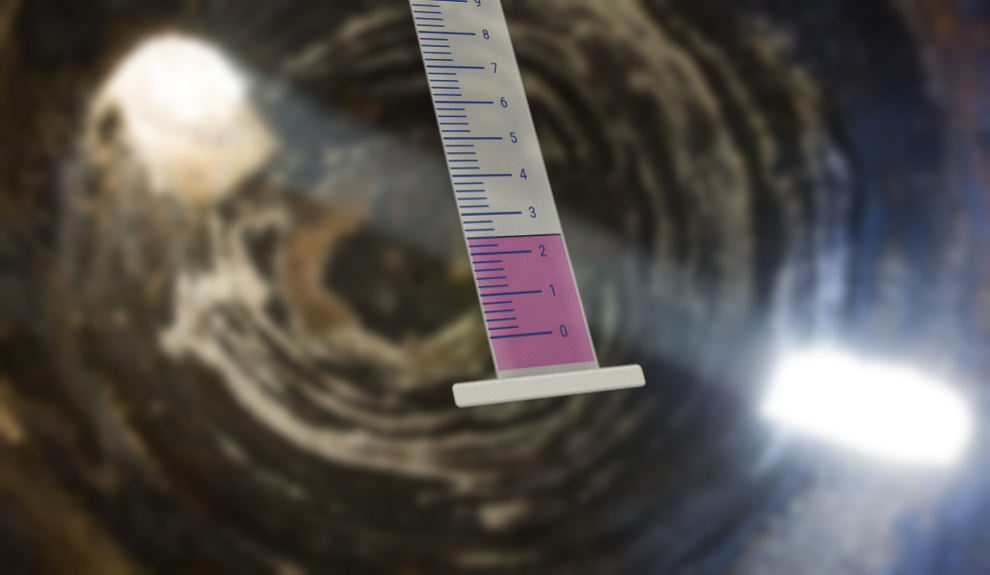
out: {"value": 2.4, "unit": "mL"}
